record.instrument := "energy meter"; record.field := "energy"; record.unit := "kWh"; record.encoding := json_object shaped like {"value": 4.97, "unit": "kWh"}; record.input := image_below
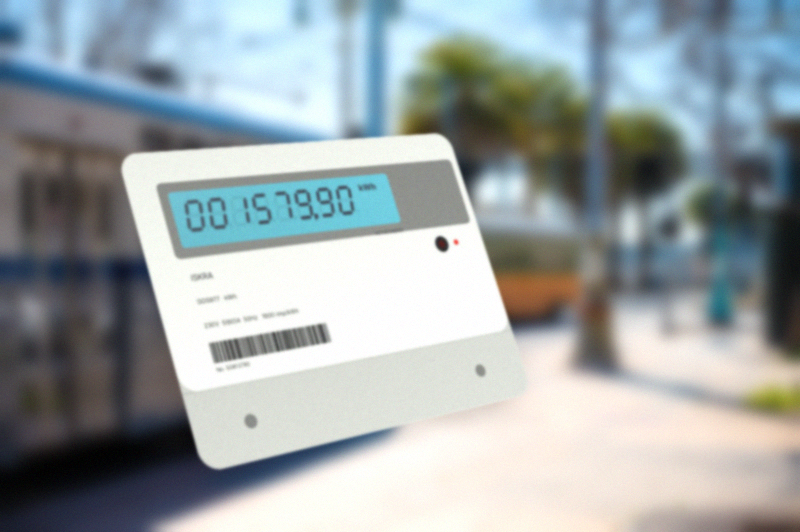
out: {"value": 1579.90, "unit": "kWh"}
